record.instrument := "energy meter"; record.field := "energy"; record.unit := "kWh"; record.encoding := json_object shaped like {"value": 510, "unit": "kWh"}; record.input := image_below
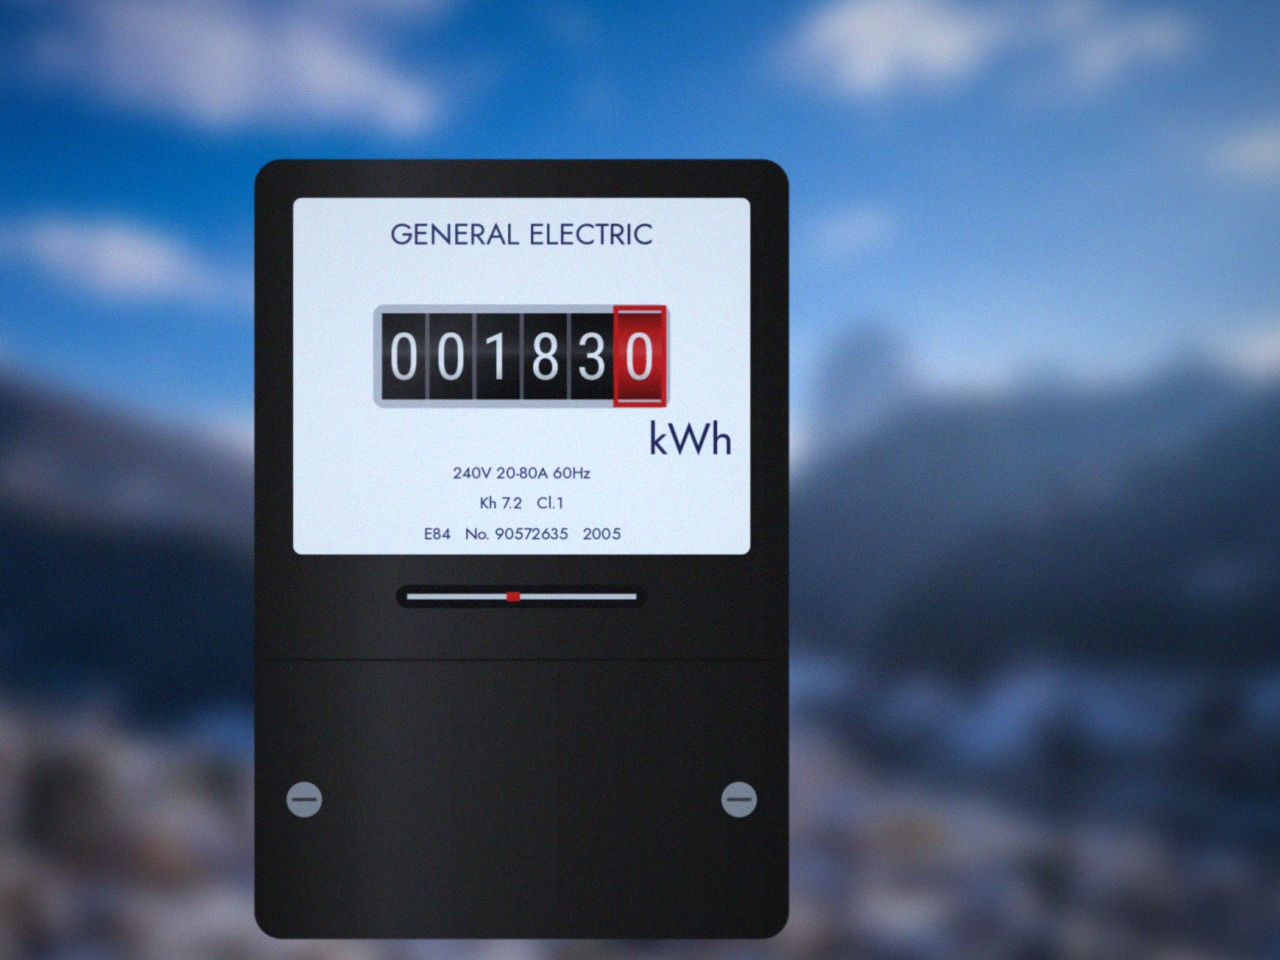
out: {"value": 183.0, "unit": "kWh"}
